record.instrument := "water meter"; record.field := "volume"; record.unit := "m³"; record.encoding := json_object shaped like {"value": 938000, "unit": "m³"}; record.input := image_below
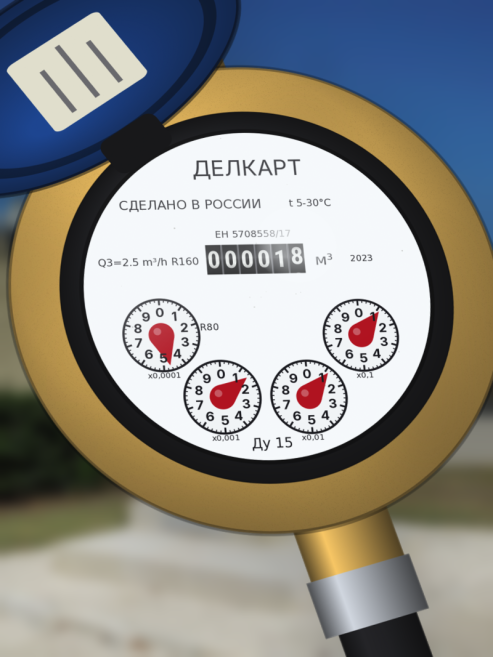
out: {"value": 18.1114, "unit": "m³"}
